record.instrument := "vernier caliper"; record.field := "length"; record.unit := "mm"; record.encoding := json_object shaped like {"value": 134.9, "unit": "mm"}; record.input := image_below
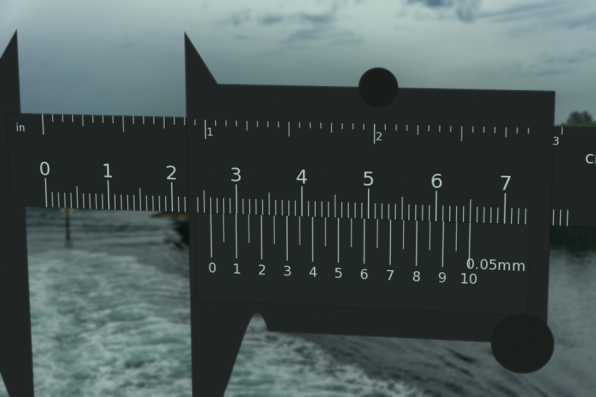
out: {"value": 26.0, "unit": "mm"}
